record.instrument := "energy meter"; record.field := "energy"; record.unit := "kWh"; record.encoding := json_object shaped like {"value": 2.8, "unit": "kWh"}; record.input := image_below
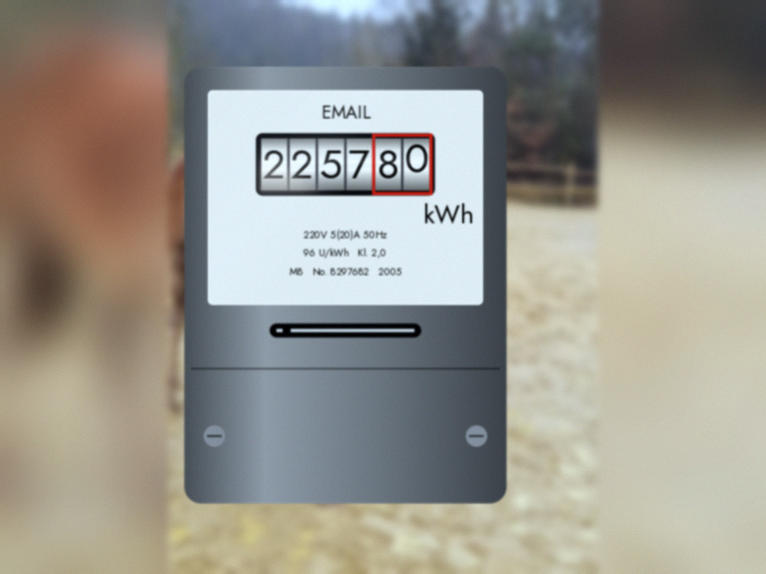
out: {"value": 2257.80, "unit": "kWh"}
